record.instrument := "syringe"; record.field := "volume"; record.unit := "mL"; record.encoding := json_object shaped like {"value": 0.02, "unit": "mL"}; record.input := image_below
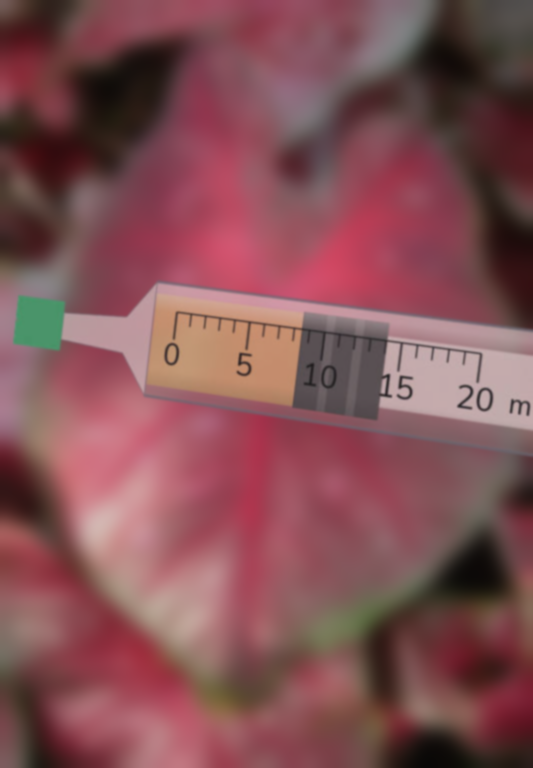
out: {"value": 8.5, "unit": "mL"}
